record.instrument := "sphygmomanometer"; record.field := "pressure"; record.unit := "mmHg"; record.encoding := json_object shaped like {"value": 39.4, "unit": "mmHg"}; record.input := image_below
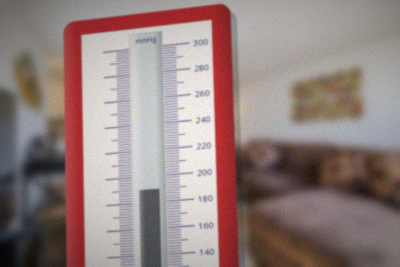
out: {"value": 190, "unit": "mmHg"}
